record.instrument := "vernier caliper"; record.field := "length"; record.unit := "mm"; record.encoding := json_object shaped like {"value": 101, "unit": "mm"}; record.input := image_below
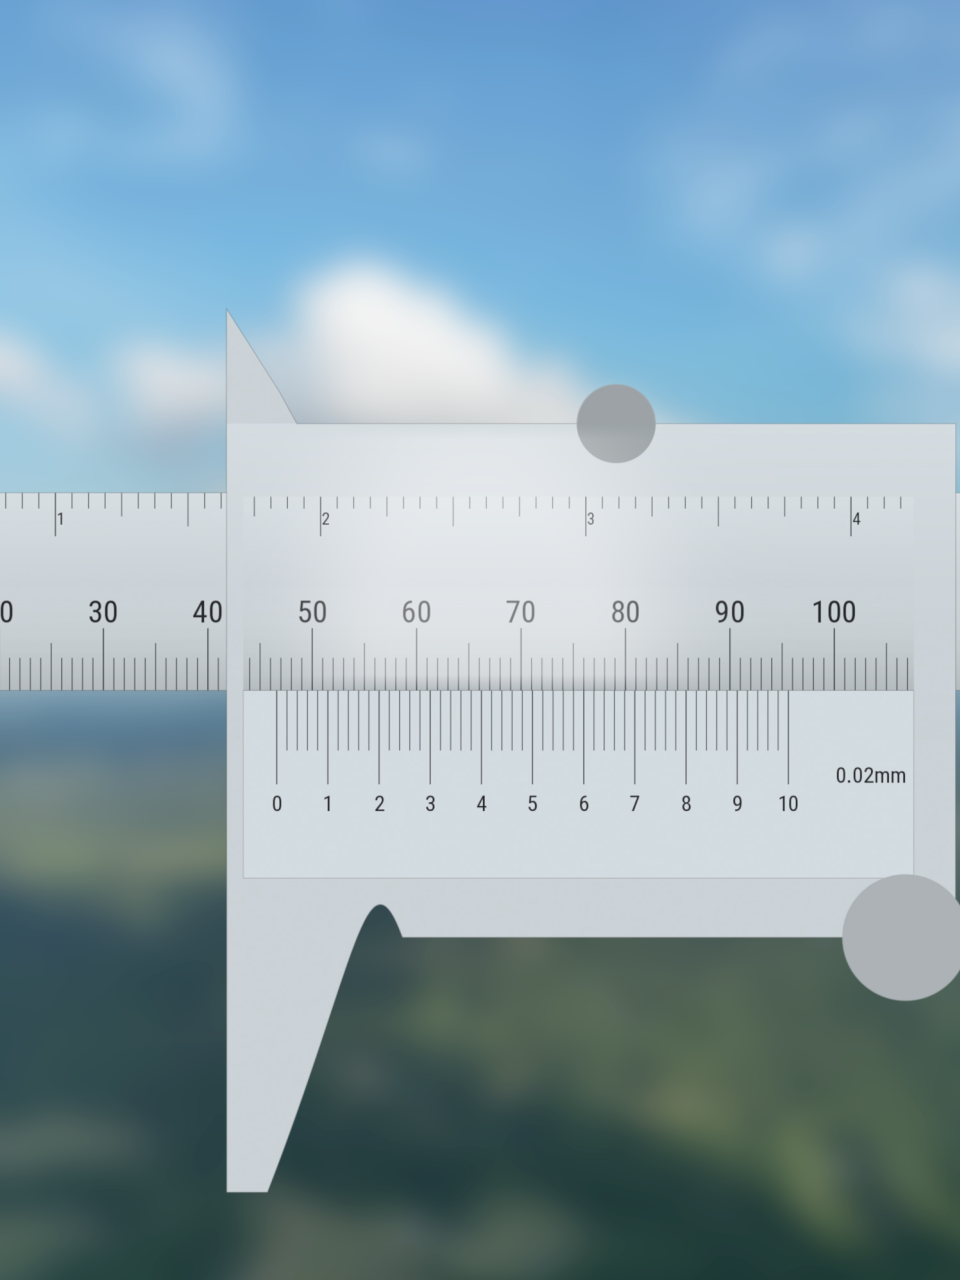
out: {"value": 46.6, "unit": "mm"}
